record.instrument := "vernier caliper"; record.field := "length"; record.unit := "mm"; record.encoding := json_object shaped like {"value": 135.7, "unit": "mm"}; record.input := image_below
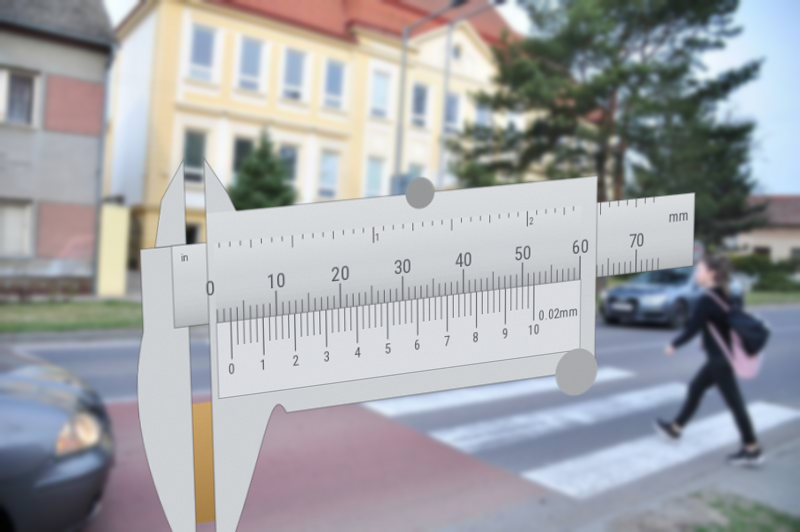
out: {"value": 3.0, "unit": "mm"}
